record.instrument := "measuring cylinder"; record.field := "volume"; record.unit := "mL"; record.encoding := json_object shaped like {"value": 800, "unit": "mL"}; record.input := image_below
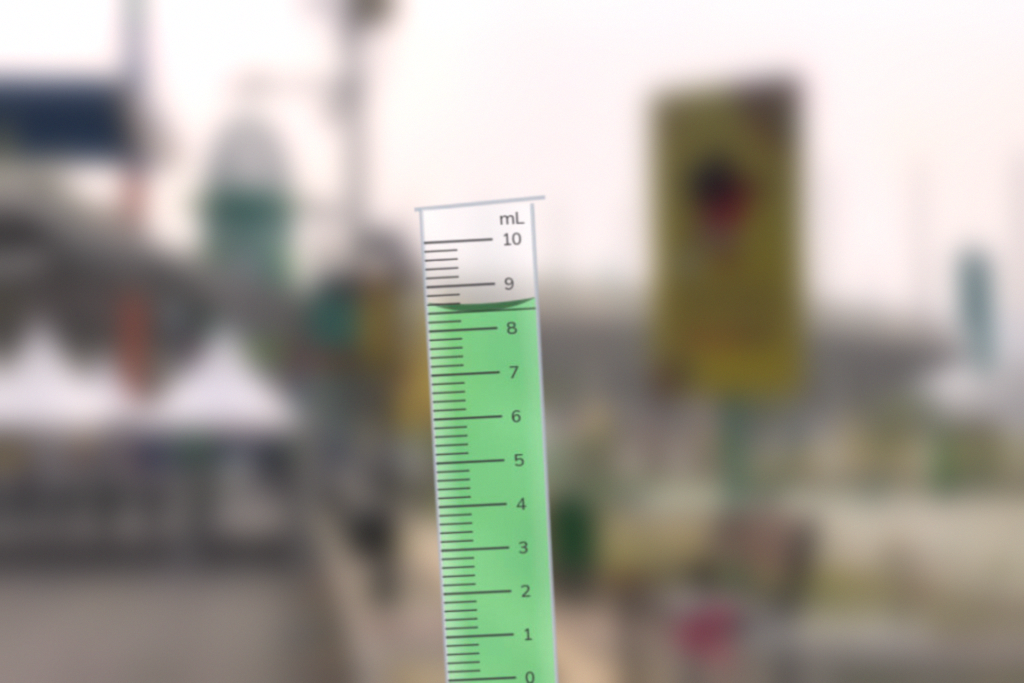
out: {"value": 8.4, "unit": "mL"}
